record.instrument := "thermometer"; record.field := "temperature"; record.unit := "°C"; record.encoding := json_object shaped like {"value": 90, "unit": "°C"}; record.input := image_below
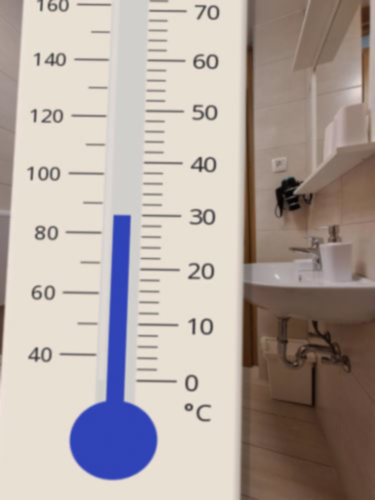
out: {"value": 30, "unit": "°C"}
